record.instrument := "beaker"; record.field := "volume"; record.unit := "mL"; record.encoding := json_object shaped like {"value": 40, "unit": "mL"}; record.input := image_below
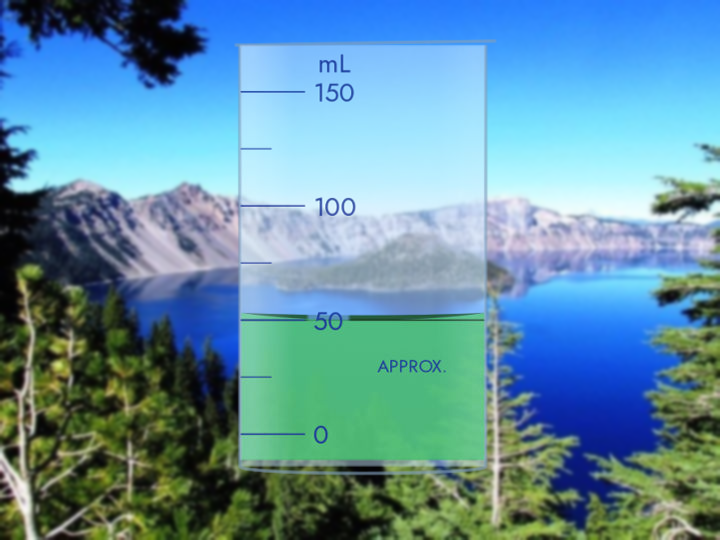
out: {"value": 50, "unit": "mL"}
